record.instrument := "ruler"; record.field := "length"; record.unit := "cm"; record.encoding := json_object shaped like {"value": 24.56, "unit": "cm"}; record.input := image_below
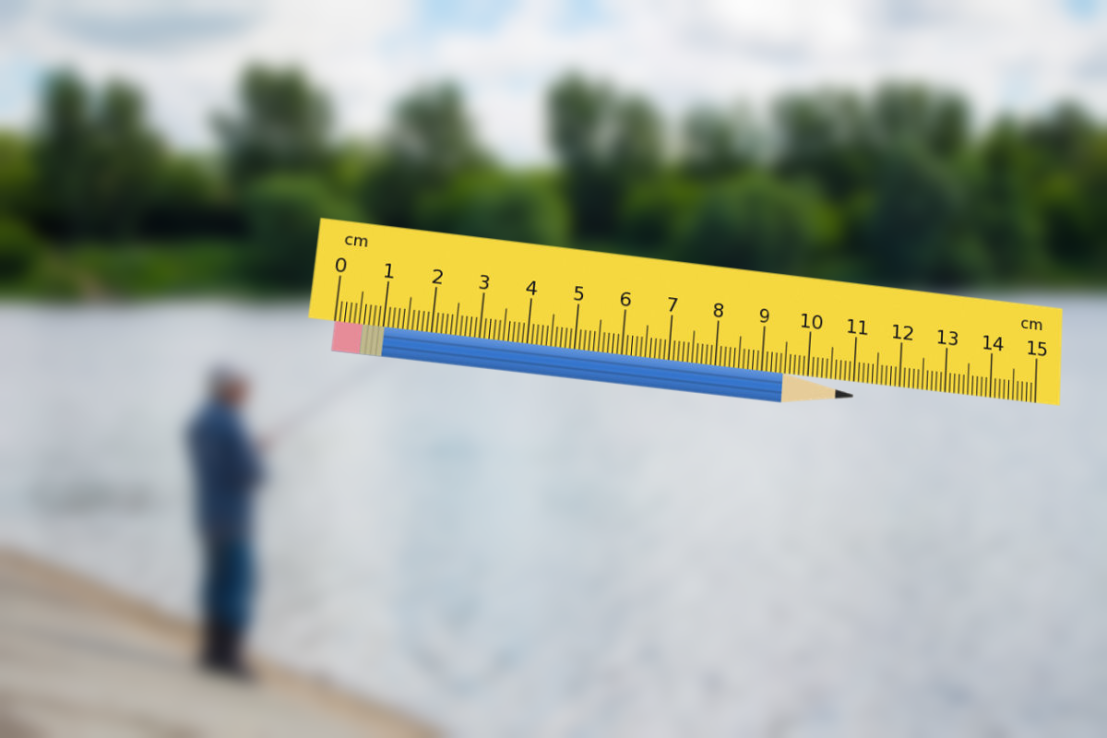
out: {"value": 11, "unit": "cm"}
